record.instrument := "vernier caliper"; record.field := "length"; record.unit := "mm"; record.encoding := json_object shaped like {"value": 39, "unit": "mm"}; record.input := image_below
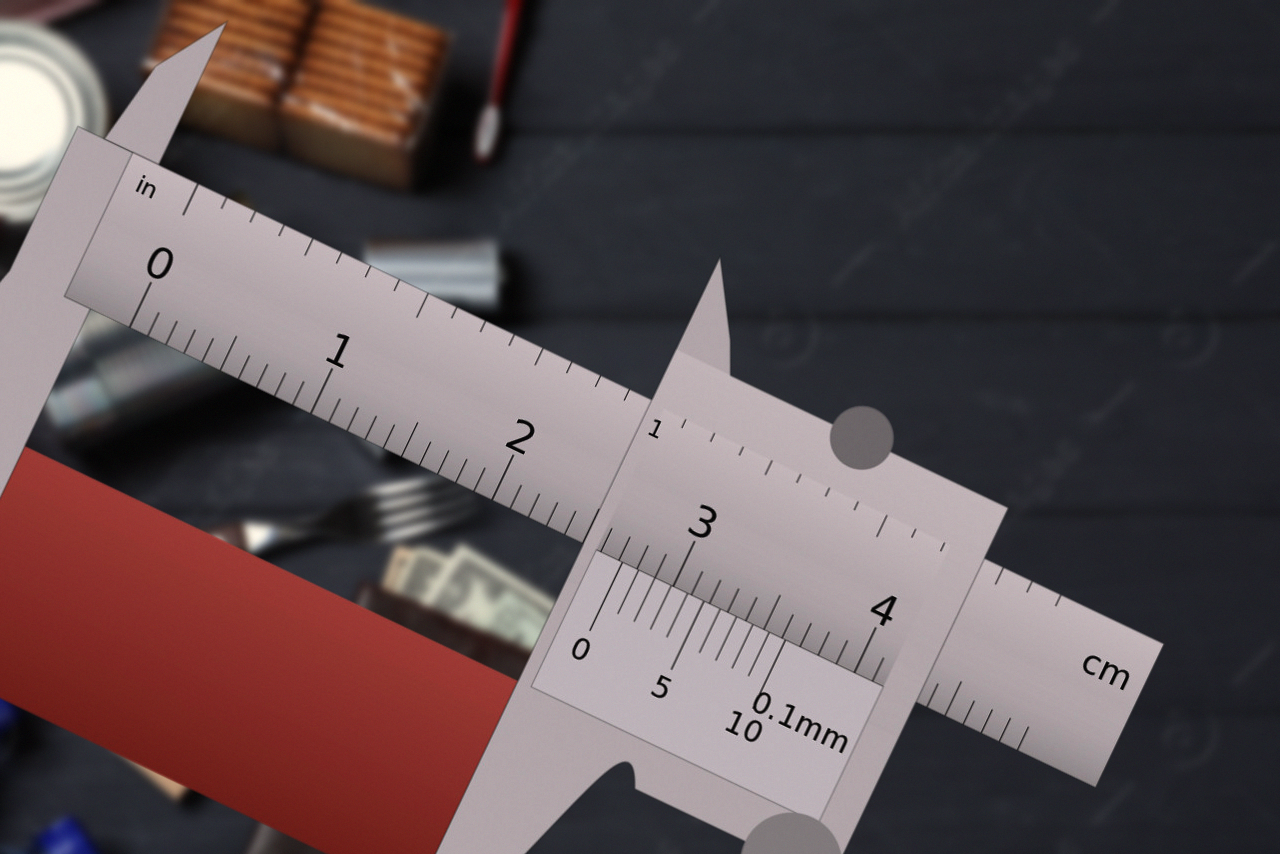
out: {"value": 27.2, "unit": "mm"}
